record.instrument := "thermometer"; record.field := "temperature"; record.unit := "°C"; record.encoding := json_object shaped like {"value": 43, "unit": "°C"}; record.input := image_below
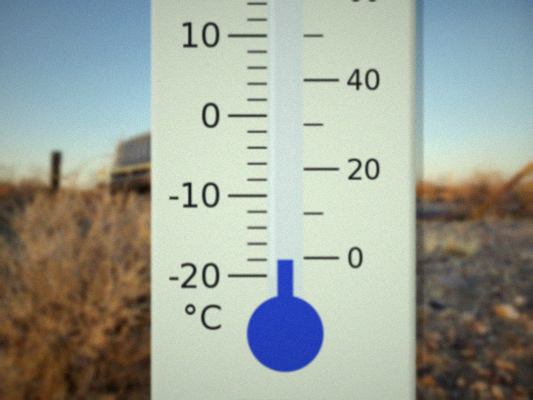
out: {"value": -18, "unit": "°C"}
